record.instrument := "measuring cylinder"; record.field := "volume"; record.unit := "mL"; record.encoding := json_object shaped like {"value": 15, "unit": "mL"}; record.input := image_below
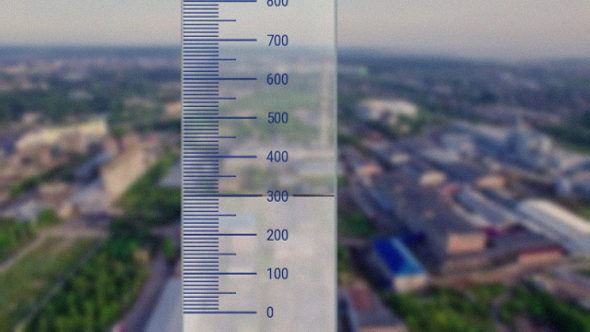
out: {"value": 300, "unit": "mL"}
